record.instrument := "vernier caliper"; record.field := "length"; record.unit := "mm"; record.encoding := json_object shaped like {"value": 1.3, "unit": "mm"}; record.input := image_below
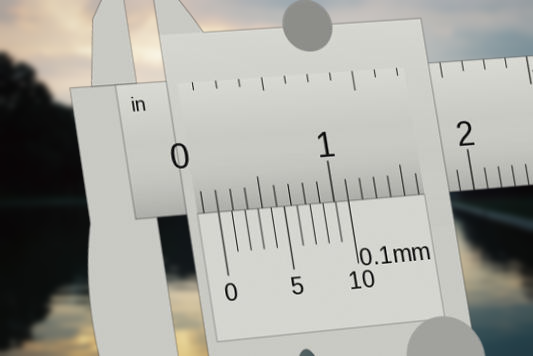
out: {"value": 2.0, "unit": "mm"}
